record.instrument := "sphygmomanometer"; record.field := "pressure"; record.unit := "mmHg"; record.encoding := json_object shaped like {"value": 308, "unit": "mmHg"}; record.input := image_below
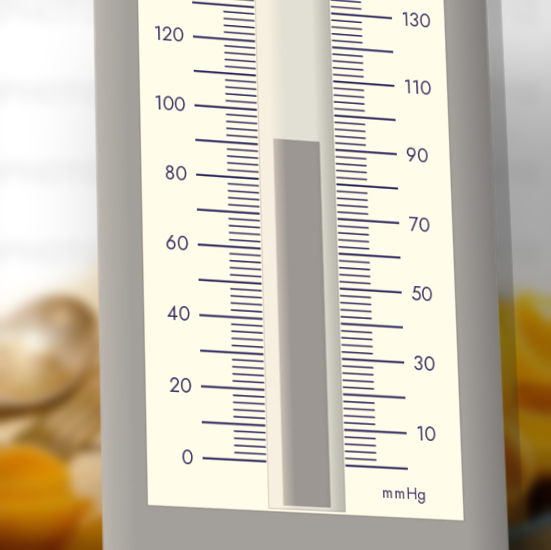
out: {"value": 92, "unit": "mmHg"}
